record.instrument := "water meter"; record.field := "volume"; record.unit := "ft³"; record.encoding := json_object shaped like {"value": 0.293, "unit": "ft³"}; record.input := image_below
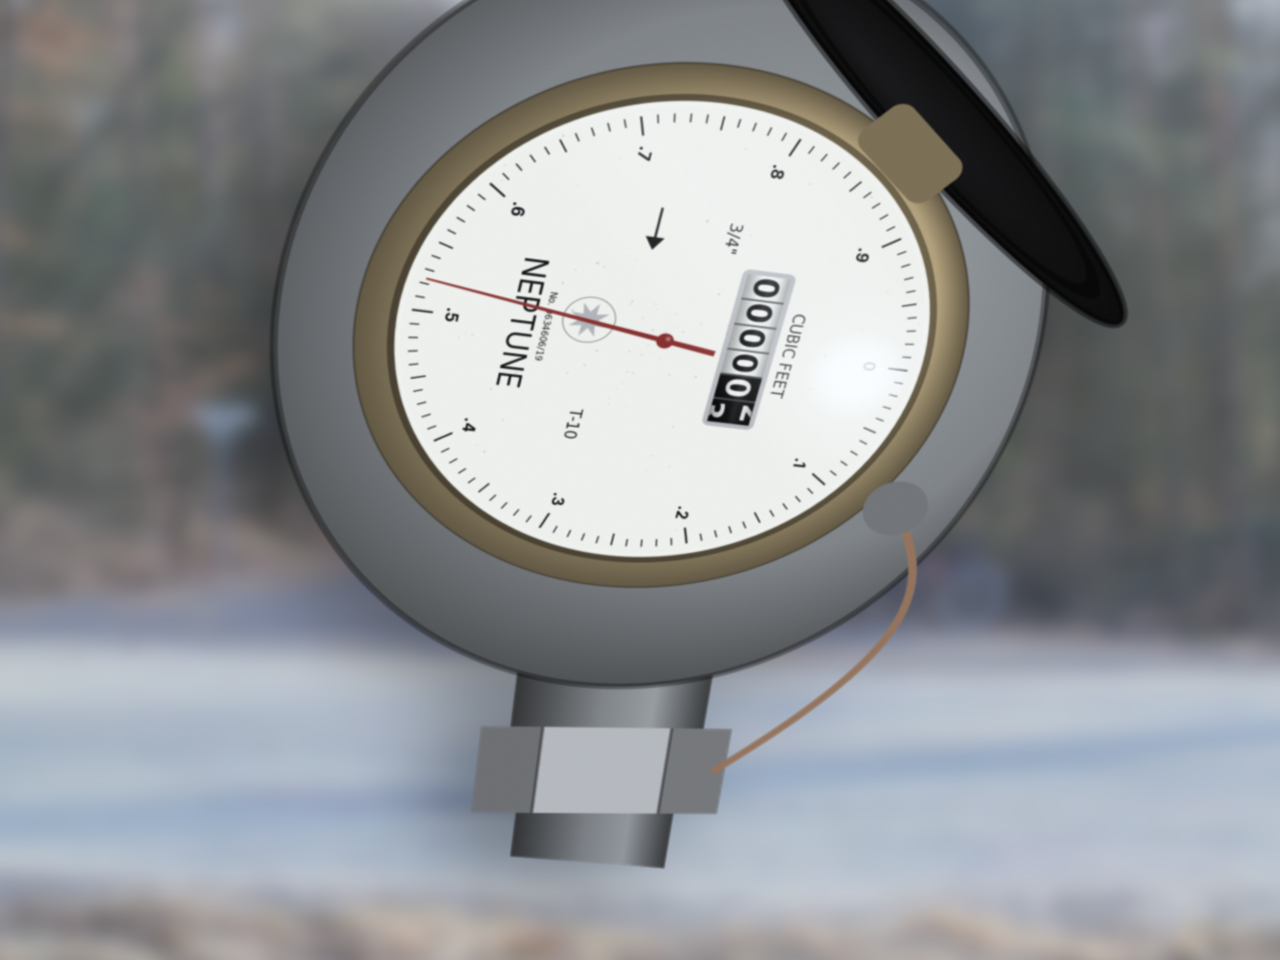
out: {"value": 2.52, "unit": "ft³"}
